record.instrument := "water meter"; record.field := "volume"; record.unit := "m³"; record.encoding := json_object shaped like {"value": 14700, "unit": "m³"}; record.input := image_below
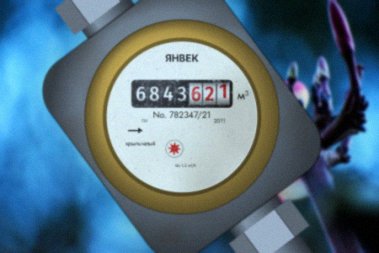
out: {"value": 6843.621, "unit": "m³"}
